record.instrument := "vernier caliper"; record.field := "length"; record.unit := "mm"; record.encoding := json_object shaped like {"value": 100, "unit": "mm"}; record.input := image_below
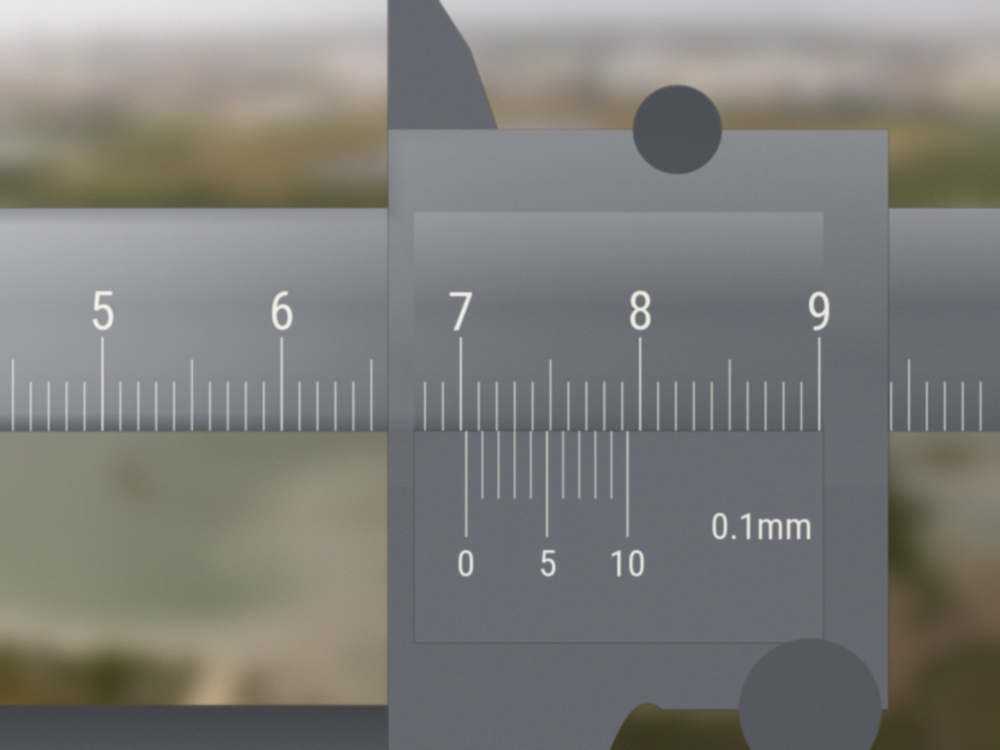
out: {"value": 70.3, "unit": "mm"}
